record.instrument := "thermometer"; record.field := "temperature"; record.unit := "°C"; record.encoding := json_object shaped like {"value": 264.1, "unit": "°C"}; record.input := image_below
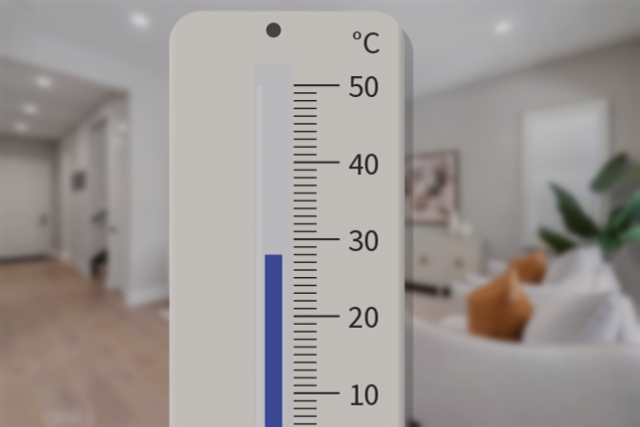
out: {"value": 28, "unit": "°C"}
